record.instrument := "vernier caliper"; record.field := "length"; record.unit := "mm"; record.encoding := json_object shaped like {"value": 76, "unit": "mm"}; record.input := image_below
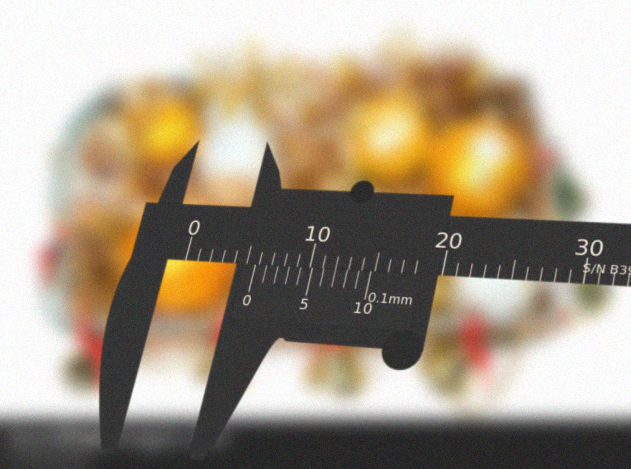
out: {"value": 5.7, "unit": "mm"}
